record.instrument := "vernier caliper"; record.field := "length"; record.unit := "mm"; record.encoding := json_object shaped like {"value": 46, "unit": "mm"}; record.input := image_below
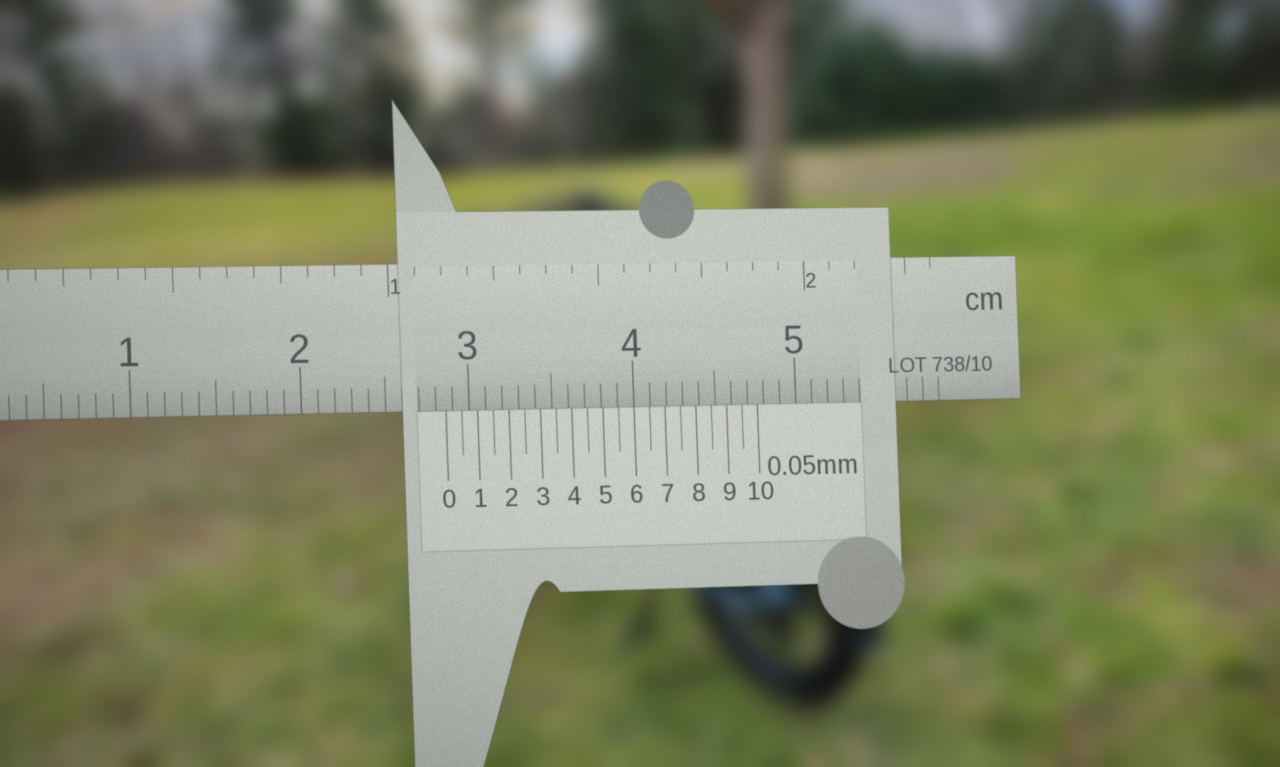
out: {"value": 28.6, "unit": "mm"}
